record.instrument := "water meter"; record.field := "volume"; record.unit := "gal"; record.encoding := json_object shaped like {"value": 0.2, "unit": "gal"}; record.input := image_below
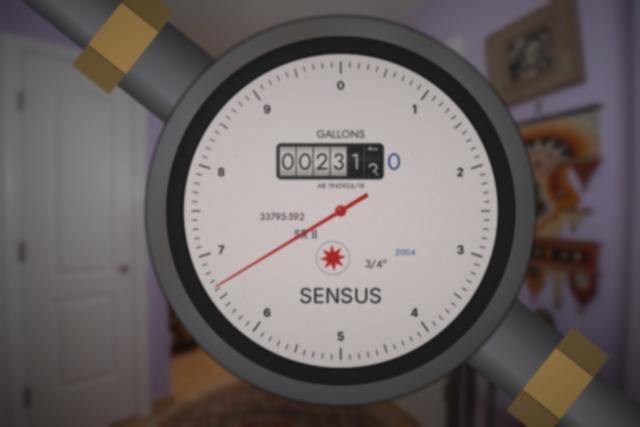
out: {"value": 23126.6, "unit": "gal"}
